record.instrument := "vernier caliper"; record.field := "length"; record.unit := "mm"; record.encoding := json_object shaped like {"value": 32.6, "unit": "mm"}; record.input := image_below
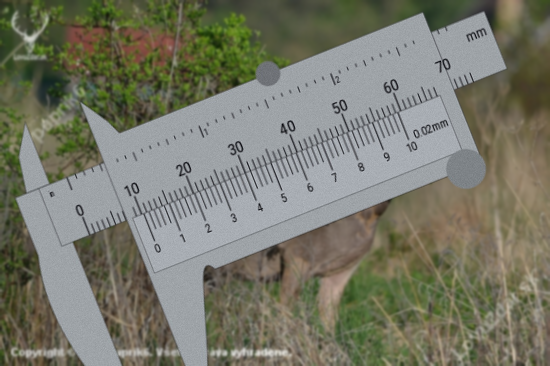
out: {"value": 10.4, "unit": "mm"}
